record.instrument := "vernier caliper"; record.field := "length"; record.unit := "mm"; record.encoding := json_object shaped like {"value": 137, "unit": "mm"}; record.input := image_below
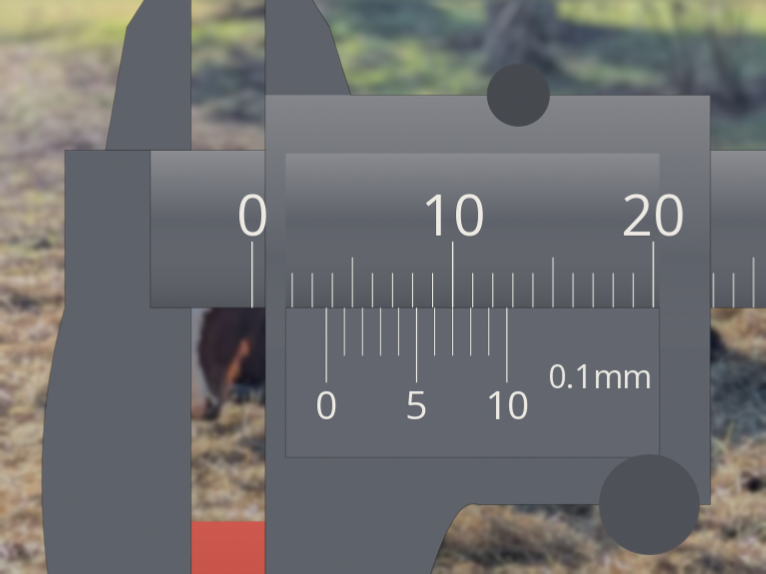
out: {"value": 3.7, "unit": "mm"}
